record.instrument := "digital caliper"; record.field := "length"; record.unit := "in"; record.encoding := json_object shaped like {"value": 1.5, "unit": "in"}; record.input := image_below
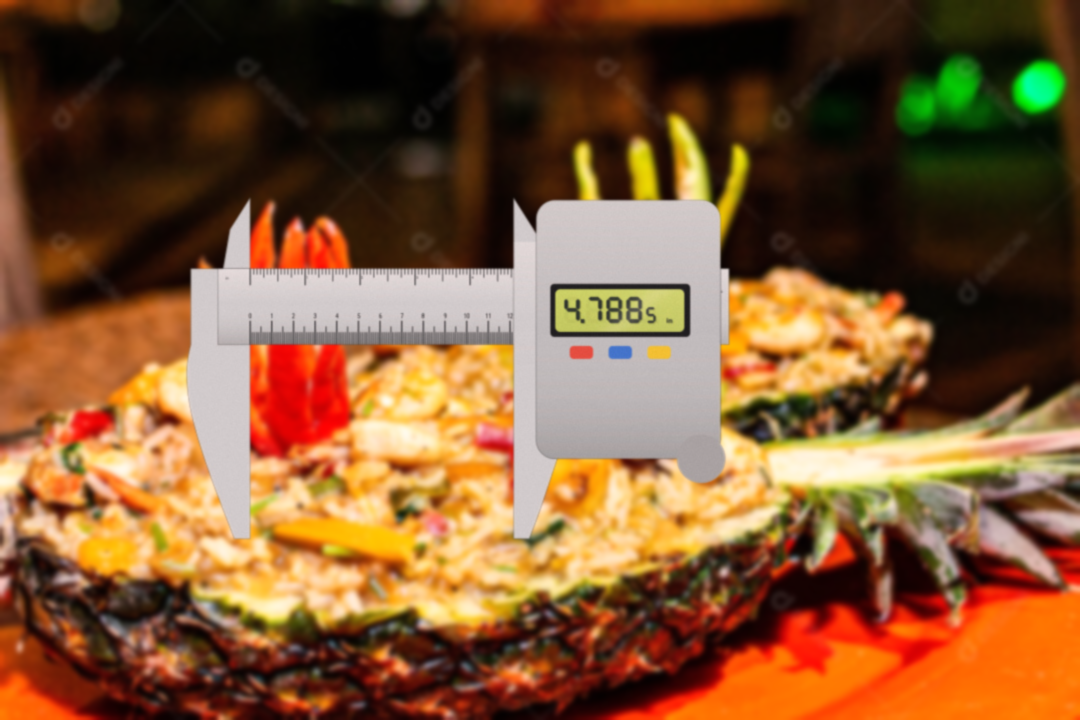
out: {"value": 4.7885, "unit": "in"}
